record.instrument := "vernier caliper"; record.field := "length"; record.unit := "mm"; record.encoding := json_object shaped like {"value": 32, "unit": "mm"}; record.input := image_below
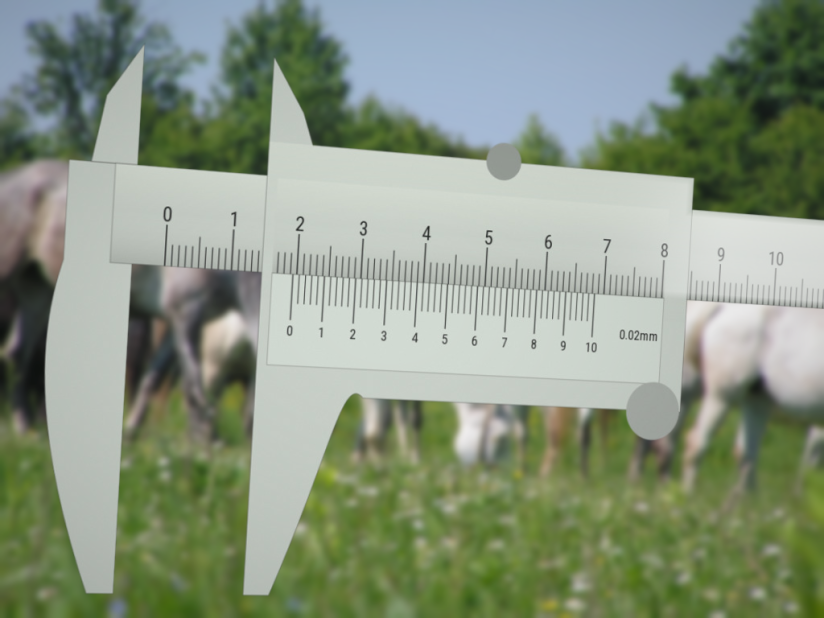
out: {"value": 19.4, "unit": "mm"}
